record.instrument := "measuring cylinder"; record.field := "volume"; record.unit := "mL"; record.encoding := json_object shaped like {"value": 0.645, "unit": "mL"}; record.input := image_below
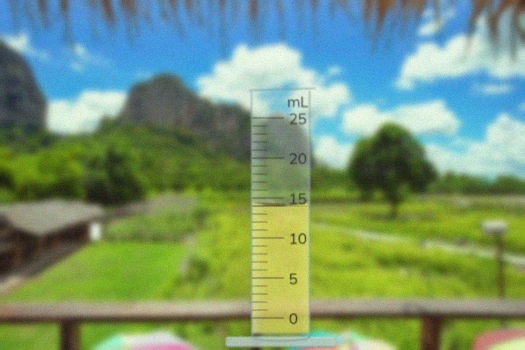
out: {"value": 14, "unit": "mL"}
